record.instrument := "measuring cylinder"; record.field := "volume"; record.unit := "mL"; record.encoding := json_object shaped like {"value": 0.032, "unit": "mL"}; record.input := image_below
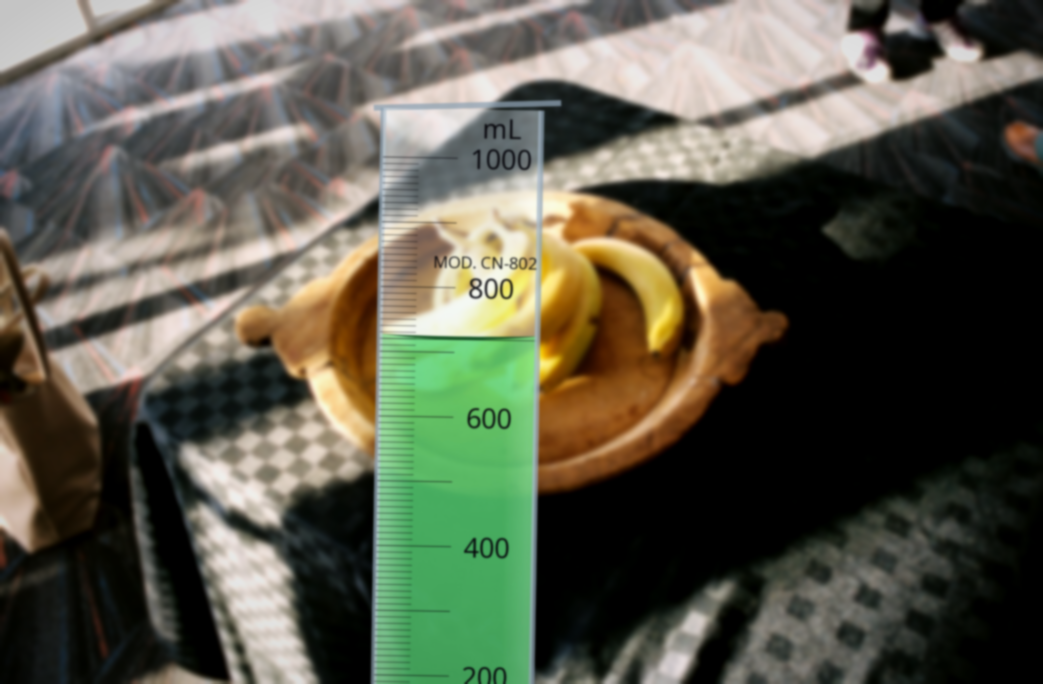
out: {"value": 720, "unit": "mL"}
